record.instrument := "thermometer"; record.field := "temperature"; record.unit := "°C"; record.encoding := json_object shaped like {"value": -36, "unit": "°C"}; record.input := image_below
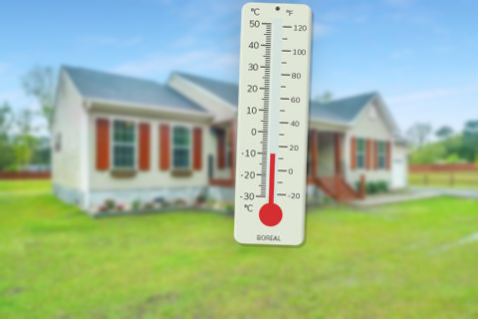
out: {"value": -10, "unit": "°C"}
